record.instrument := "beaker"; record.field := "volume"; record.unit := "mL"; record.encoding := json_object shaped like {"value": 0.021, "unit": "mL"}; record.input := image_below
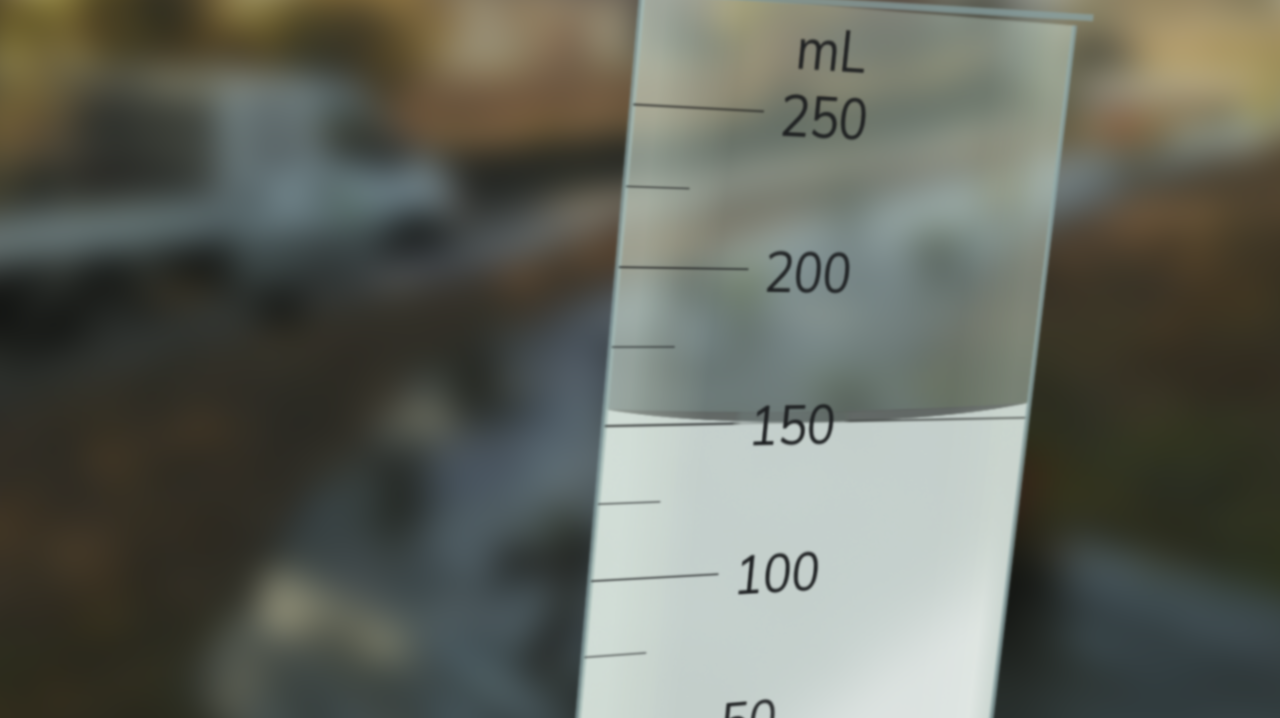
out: {"value": 150, "unit": "mL"}
